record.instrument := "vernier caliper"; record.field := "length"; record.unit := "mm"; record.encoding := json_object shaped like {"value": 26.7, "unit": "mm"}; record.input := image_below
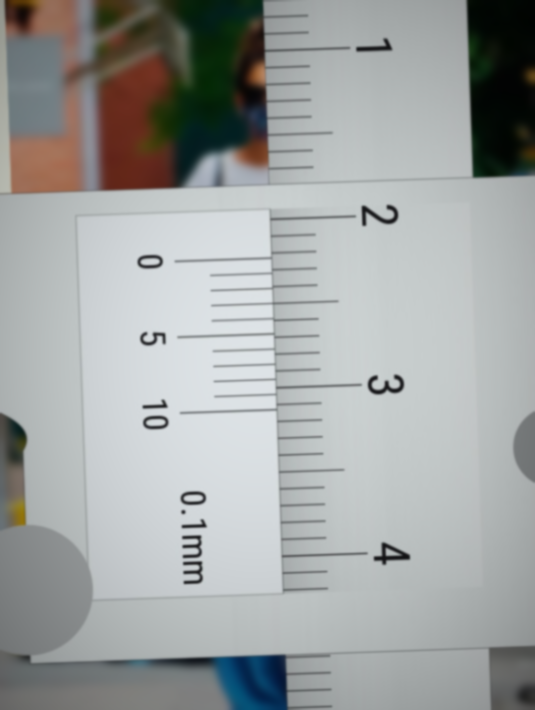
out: {"value": 22.3, "unit": "mm"}
